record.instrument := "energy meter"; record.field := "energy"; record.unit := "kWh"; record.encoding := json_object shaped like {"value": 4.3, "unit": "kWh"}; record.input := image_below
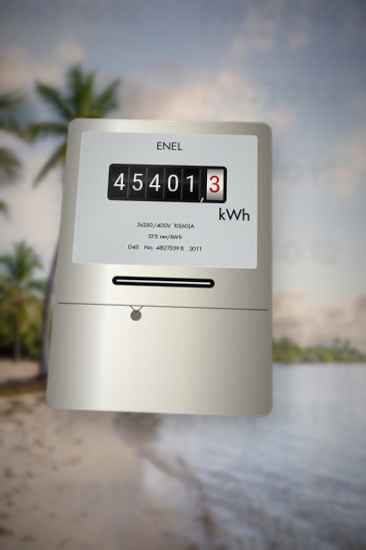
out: {"value": 45401.3, "unit": "kWh"}
